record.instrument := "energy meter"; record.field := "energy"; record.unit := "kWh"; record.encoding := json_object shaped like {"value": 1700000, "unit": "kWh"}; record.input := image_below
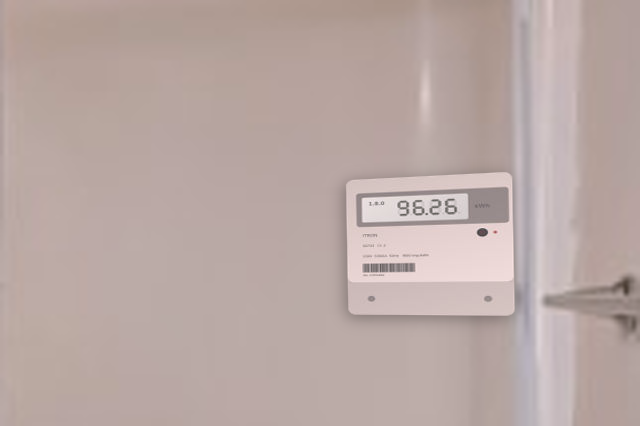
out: {"value": 96.26, "unit": "kWh"}
